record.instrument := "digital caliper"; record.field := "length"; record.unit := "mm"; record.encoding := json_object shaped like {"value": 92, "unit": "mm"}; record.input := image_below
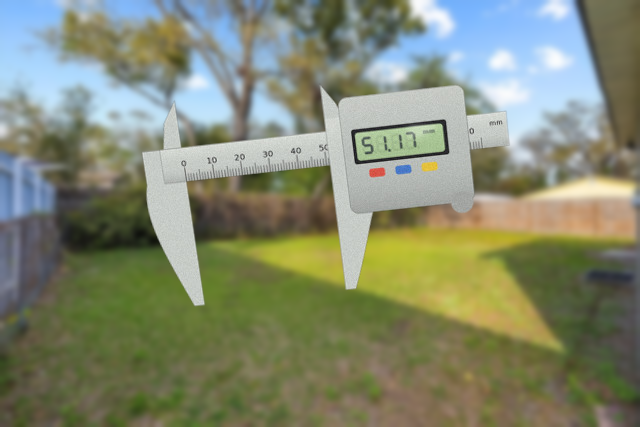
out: {"value": 51.17, "unit": "mm"}
